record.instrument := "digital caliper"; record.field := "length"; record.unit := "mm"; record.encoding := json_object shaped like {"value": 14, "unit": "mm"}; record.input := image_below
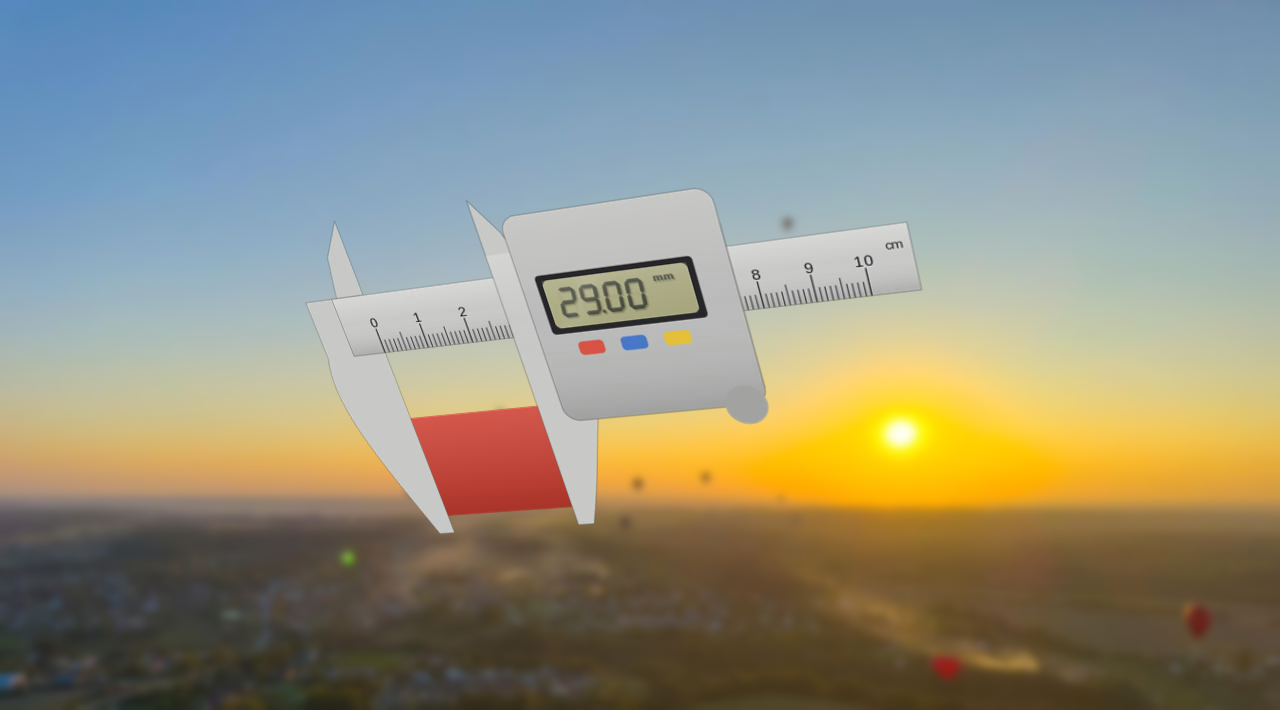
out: {"value": 29.00, "unit": "mm"}
